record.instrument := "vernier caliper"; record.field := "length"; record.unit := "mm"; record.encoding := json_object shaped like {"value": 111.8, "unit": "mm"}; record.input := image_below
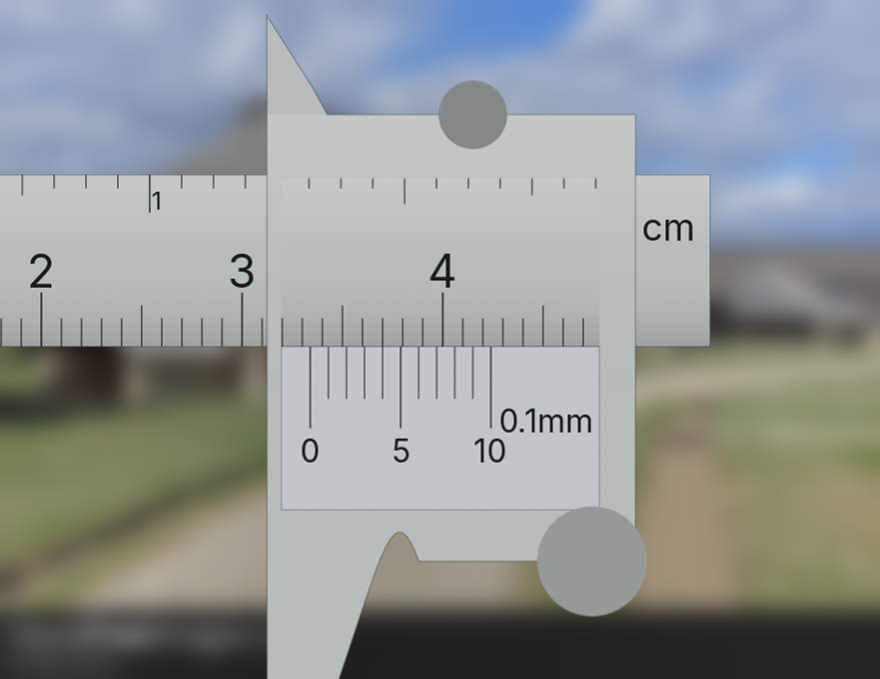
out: {"value": 33.4, "unit": "mm"}
